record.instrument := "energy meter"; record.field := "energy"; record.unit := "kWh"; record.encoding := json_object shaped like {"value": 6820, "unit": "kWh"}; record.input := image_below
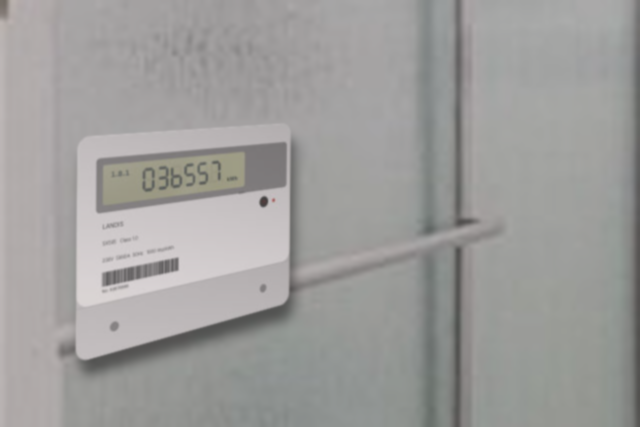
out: {"value": 36557, "unit": "kWh"}
